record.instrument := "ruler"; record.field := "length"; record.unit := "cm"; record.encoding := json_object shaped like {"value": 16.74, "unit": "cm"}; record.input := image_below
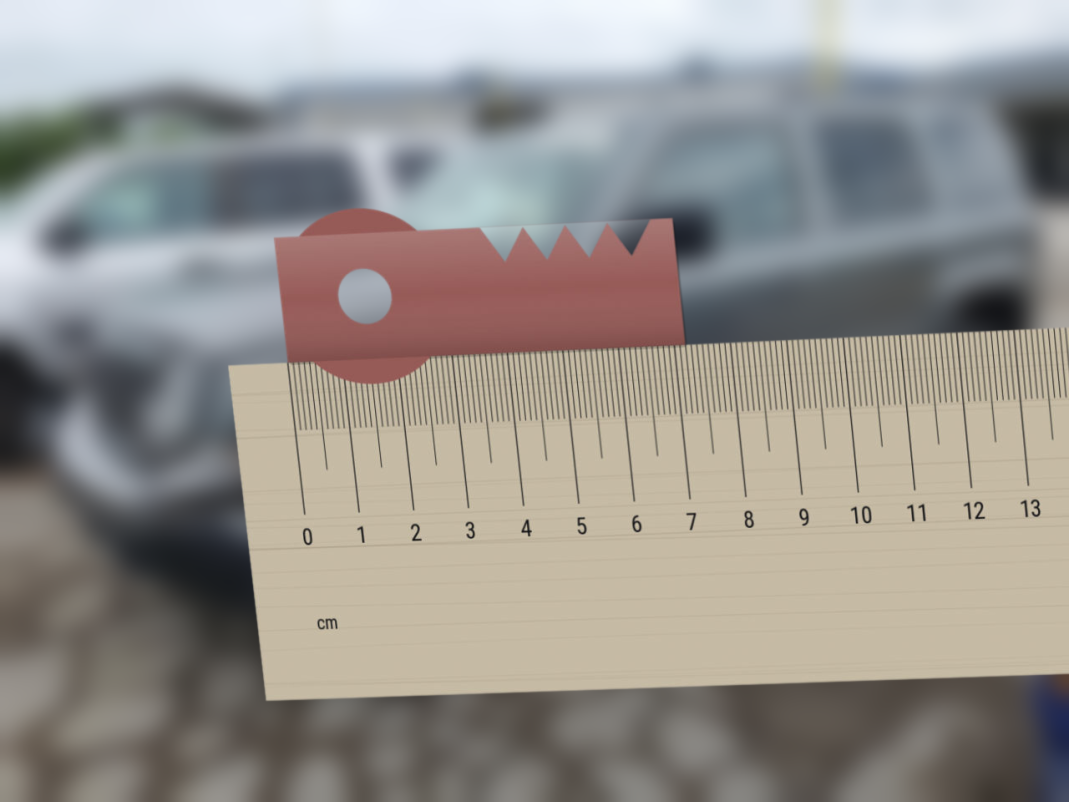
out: {"value": 7.2, "unit": "cm"}
